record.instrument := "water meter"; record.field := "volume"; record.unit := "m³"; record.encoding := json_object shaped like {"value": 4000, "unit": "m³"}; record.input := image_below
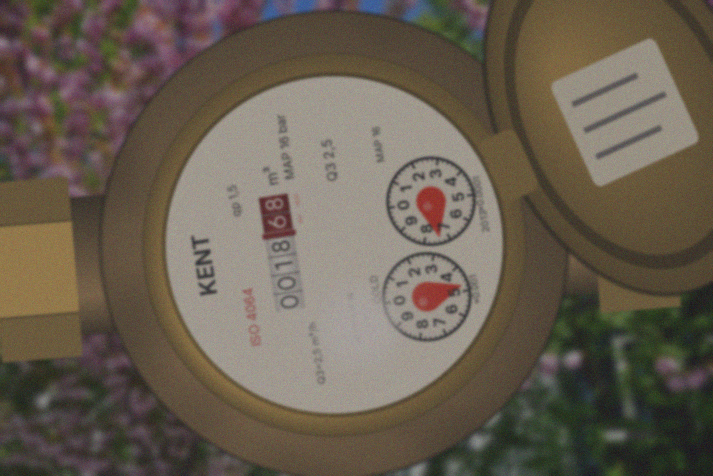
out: {"value": 18.6847, "unit": "m³"}
